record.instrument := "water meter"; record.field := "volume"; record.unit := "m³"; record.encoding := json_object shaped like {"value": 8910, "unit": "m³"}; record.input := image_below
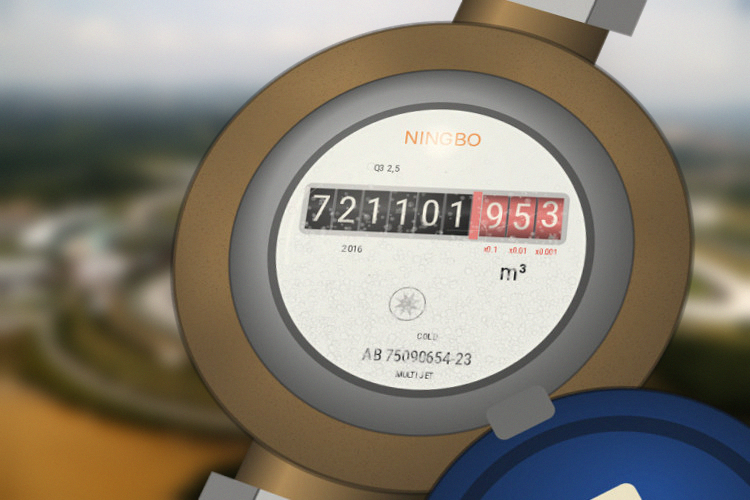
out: {"value": 721101.953, "unit": "m³"}
